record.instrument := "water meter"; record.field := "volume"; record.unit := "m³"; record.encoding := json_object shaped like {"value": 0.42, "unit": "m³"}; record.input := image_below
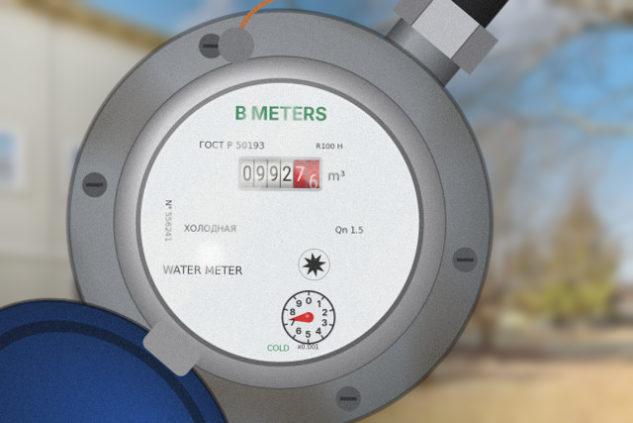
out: {"value": 992.757, "unit": "m³"}
